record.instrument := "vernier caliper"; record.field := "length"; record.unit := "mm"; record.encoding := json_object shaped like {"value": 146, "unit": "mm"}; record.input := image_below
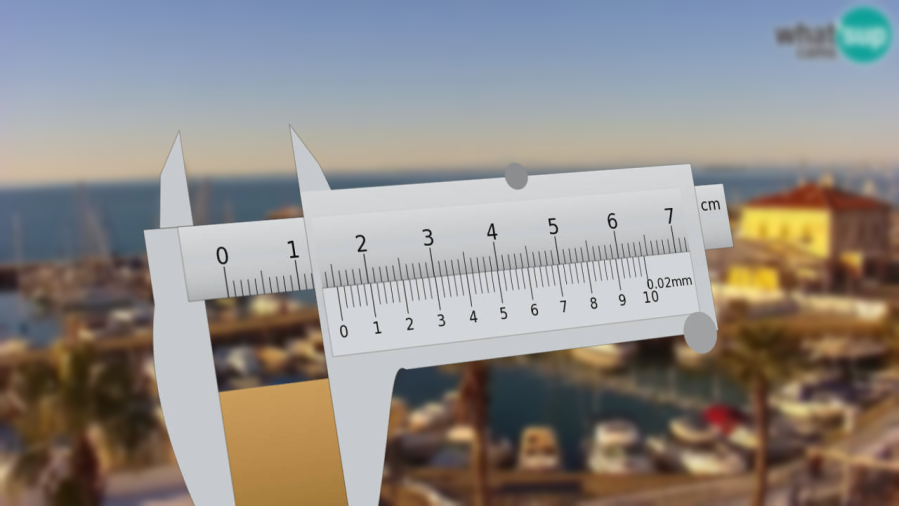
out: {"value": 15.4, "unit": "mm"}
